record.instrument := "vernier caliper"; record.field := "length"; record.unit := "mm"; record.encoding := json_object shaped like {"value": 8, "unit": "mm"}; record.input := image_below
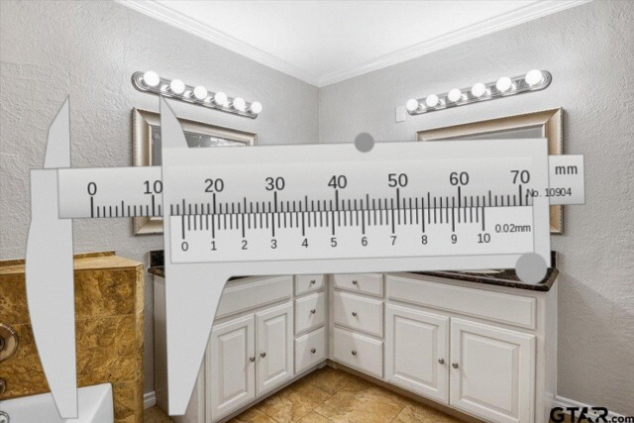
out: {"value": 14.8, "unit": "mm"}
